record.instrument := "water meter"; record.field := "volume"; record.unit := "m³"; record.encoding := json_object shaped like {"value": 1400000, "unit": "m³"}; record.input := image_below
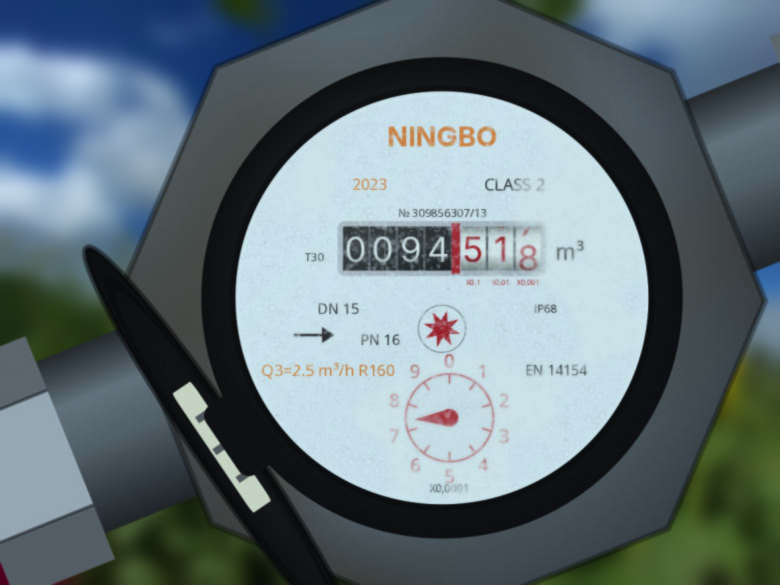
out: {"value": 94.5177, "unit": "m³"}
